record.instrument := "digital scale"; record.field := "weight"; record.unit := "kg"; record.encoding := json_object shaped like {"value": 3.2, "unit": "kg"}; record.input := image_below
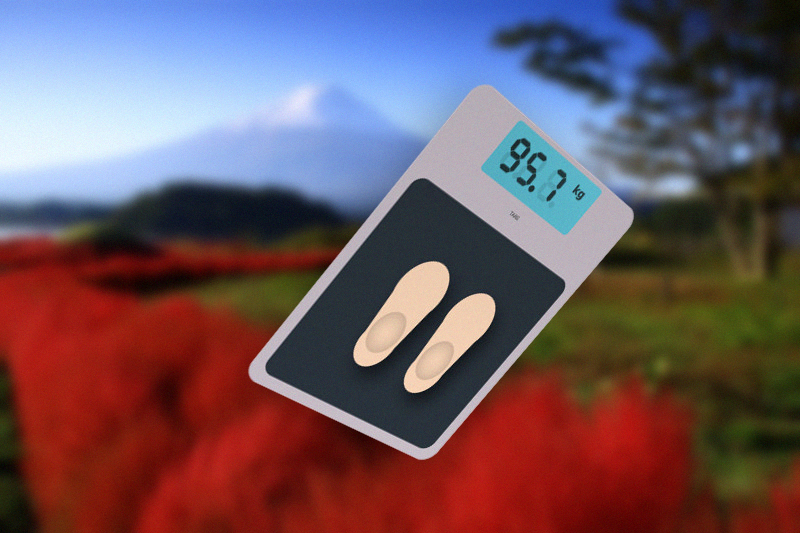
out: {"value": 95.7, "unit": "kg"}
